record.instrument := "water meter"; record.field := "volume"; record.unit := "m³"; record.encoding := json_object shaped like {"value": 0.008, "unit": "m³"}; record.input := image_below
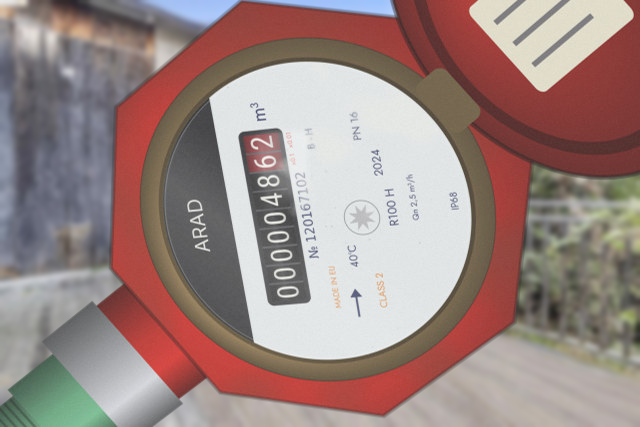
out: {"value": 48.62, "unit": "m³"}
